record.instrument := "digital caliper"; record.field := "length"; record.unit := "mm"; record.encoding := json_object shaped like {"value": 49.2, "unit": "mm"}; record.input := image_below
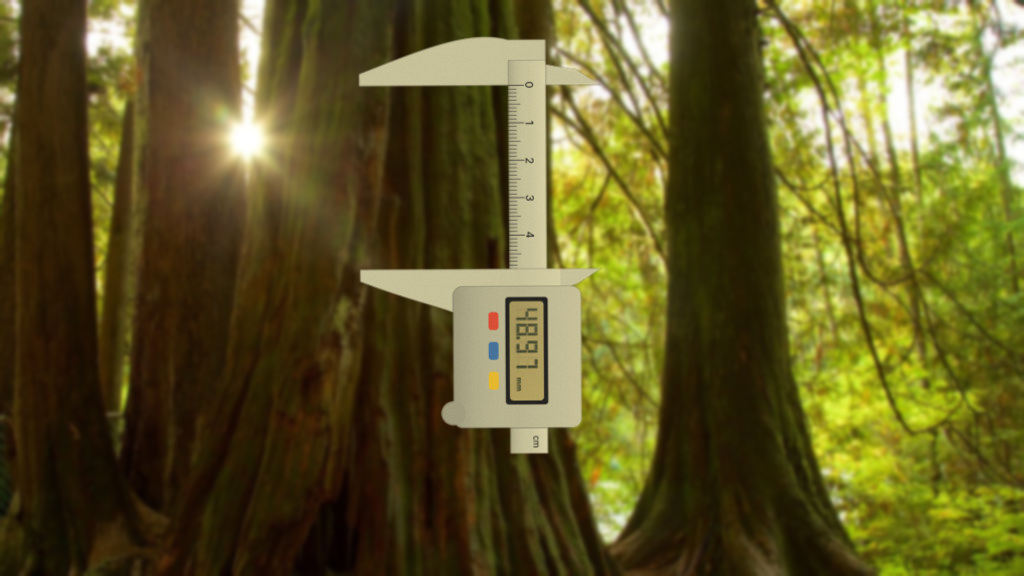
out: {"value": 48.97, "unit": "mm"}
